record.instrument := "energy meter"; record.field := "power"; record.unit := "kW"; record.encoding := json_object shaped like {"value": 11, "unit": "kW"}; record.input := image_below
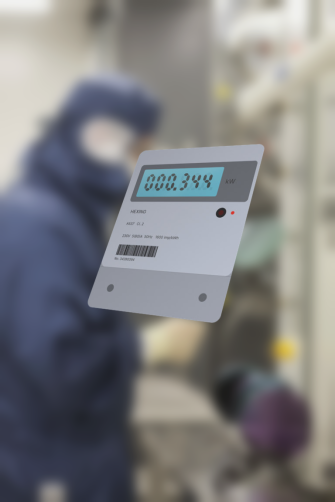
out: {"value": 0.344, "unit": "kW"}
